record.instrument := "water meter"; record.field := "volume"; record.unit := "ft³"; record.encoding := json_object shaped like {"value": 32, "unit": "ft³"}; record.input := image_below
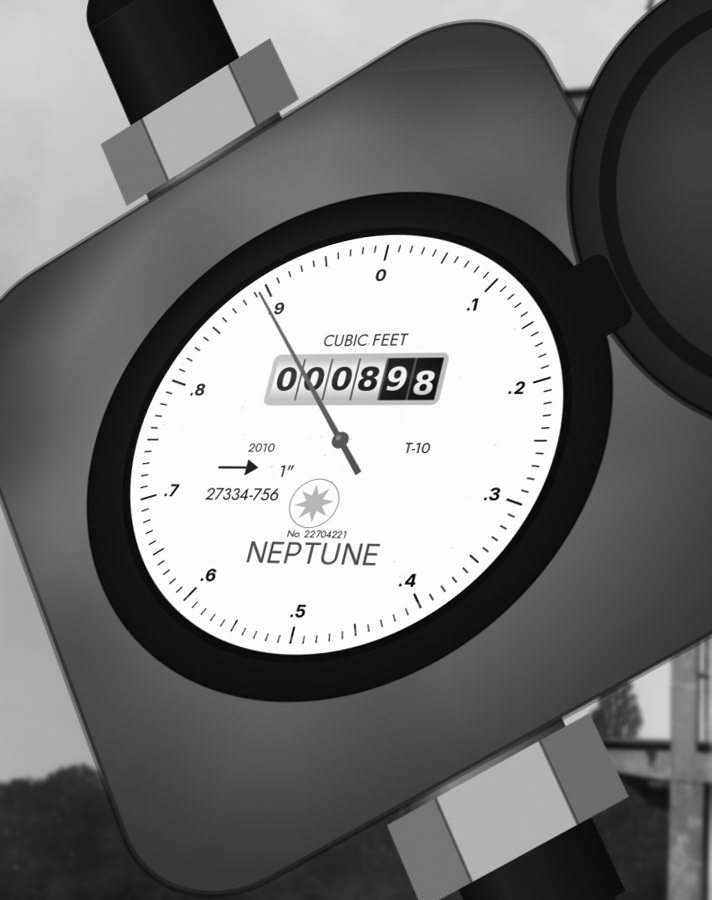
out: {"value": 897.89, "unit": "ft³"}
